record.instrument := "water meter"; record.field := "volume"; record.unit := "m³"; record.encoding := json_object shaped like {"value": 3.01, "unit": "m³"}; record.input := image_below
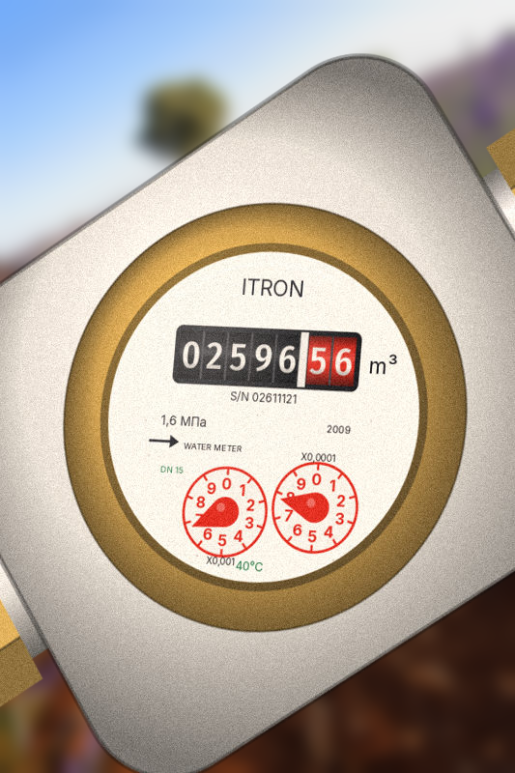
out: {"value": 2596.5667, "unit": "m³"}
